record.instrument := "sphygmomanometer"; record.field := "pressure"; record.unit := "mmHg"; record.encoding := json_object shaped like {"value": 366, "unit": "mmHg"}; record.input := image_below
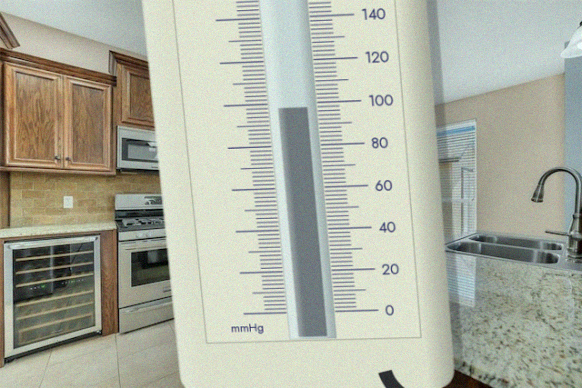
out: {"value": 98, "unit": "mmHg"}
